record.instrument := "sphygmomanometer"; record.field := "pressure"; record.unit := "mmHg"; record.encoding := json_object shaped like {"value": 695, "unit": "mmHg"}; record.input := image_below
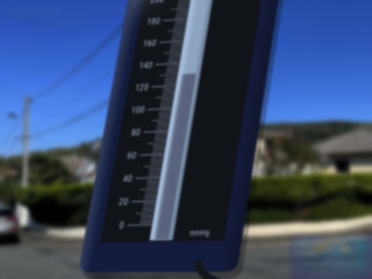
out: {"value": 130, "unit": "mmHg"}
